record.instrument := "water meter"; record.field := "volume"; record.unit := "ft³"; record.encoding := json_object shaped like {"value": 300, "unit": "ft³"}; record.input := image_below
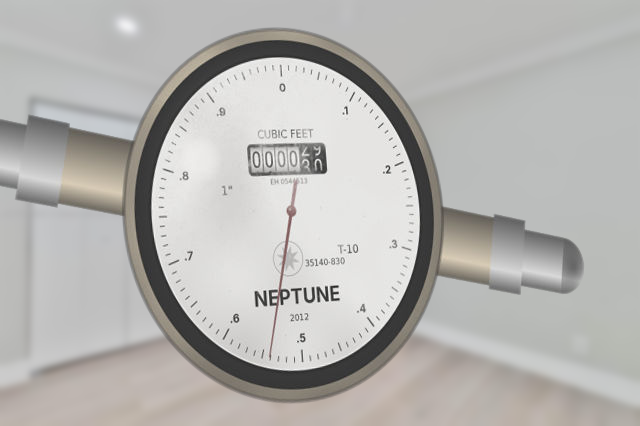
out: {"value": 29.54, "unit": "ft³"}
